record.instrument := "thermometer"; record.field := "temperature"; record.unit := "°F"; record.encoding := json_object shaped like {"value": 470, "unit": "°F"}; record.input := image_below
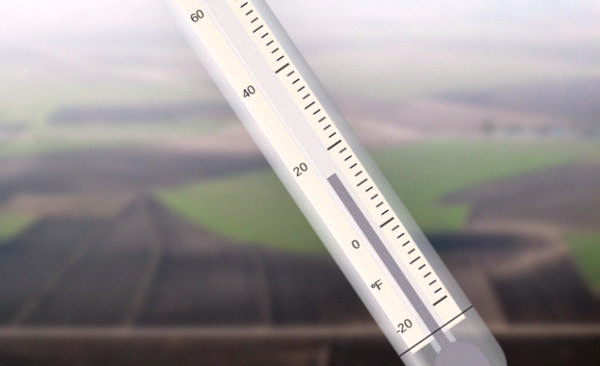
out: {"value": 15, "unit": "°F"}
